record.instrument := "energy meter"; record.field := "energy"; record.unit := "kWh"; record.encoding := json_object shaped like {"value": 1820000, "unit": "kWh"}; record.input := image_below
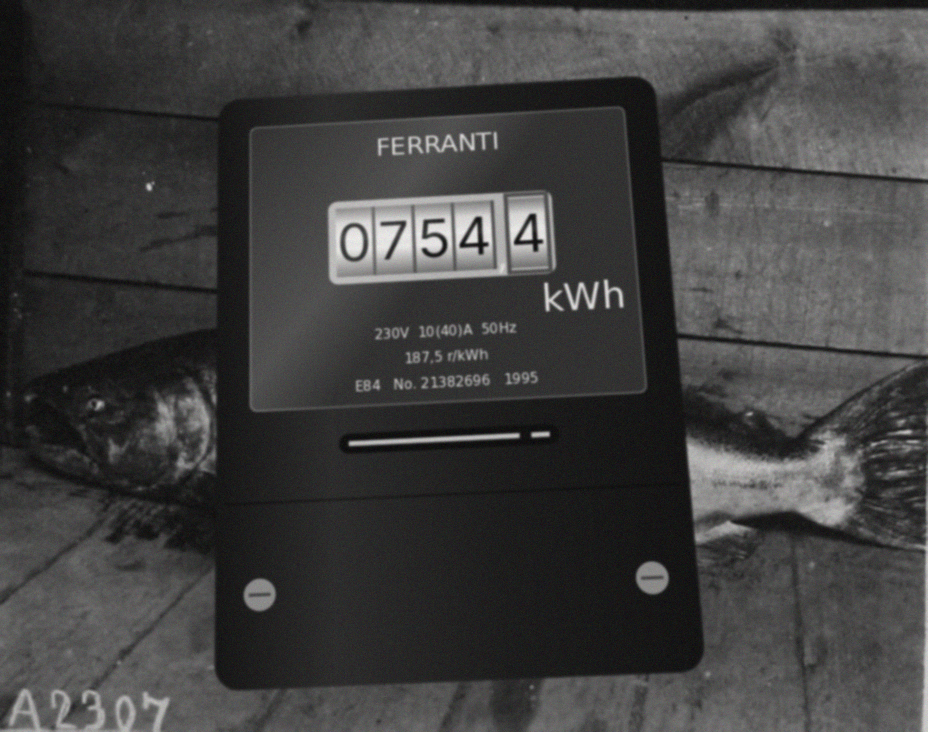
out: {"value": 754.4, "unit": "kWh"}
